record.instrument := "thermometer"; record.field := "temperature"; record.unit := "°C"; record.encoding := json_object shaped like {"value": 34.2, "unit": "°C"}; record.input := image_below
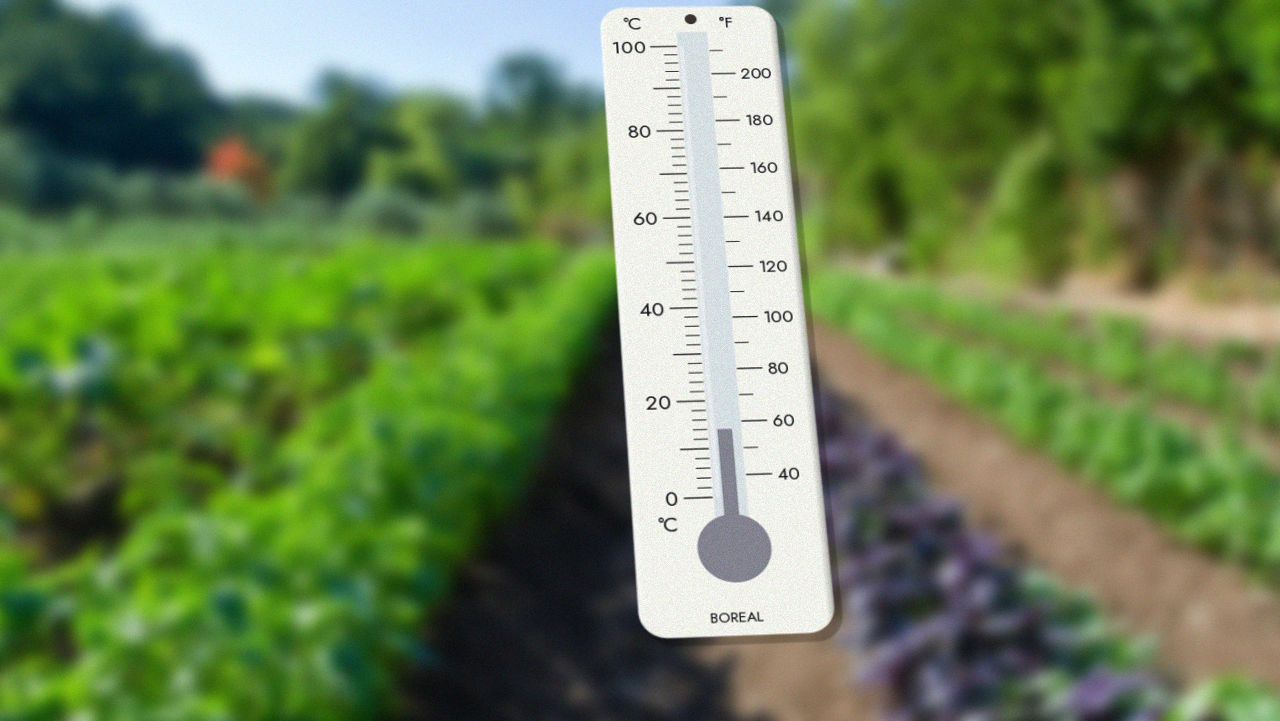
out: {"value": 14, "unit": "°C"}
